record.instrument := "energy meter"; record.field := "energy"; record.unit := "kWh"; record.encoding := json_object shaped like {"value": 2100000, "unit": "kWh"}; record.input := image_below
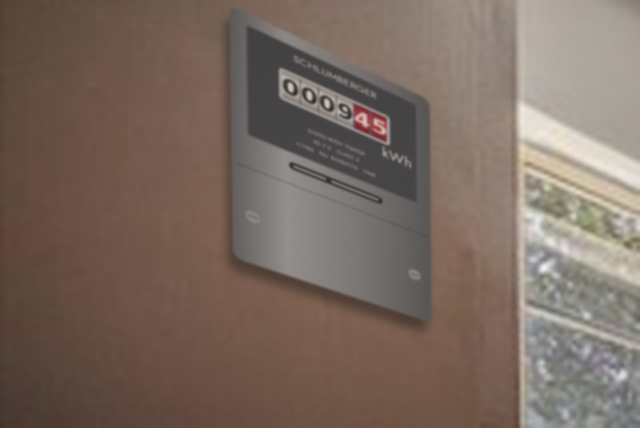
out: {"value": 9.45, "unit": "kWh"}
